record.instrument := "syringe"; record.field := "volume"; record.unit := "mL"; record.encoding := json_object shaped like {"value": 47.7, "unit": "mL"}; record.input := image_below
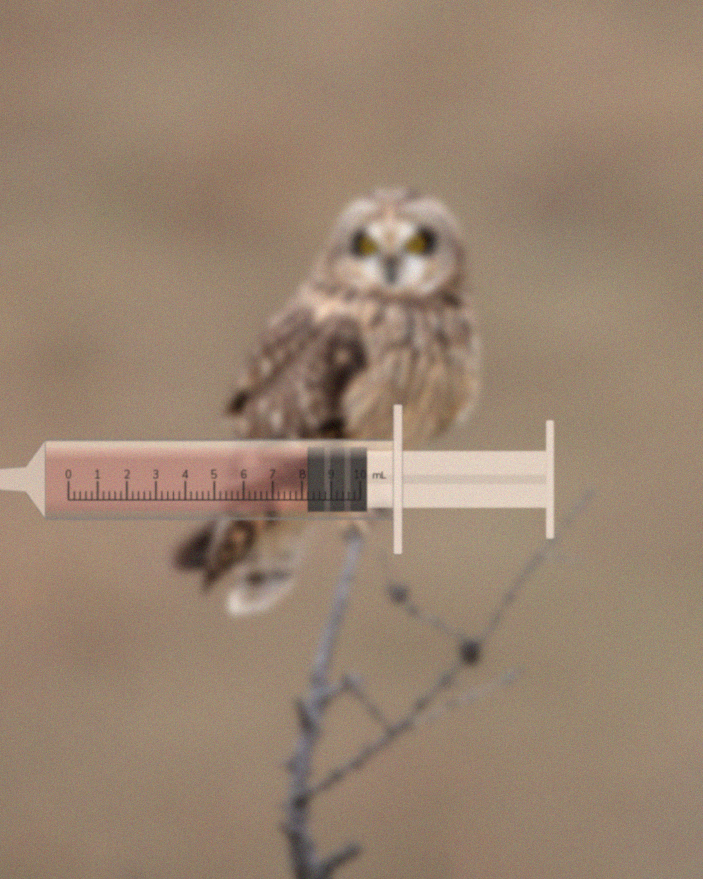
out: {"value": 8.2, "unit": "mL"}
